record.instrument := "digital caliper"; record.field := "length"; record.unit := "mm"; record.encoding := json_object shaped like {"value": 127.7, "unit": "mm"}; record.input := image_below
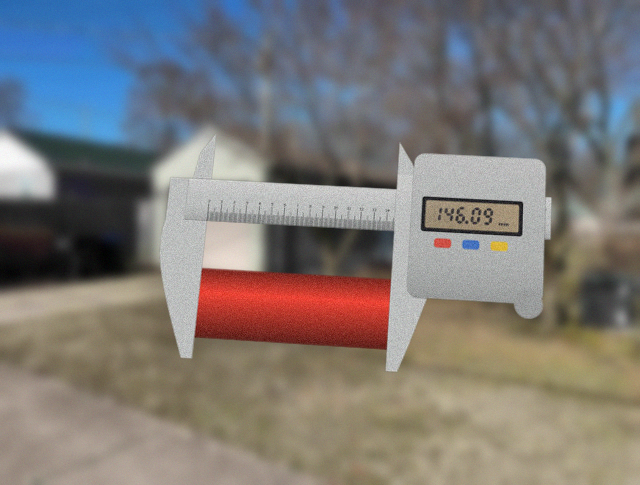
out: {"value": 146.09, "unit": "mm"}
